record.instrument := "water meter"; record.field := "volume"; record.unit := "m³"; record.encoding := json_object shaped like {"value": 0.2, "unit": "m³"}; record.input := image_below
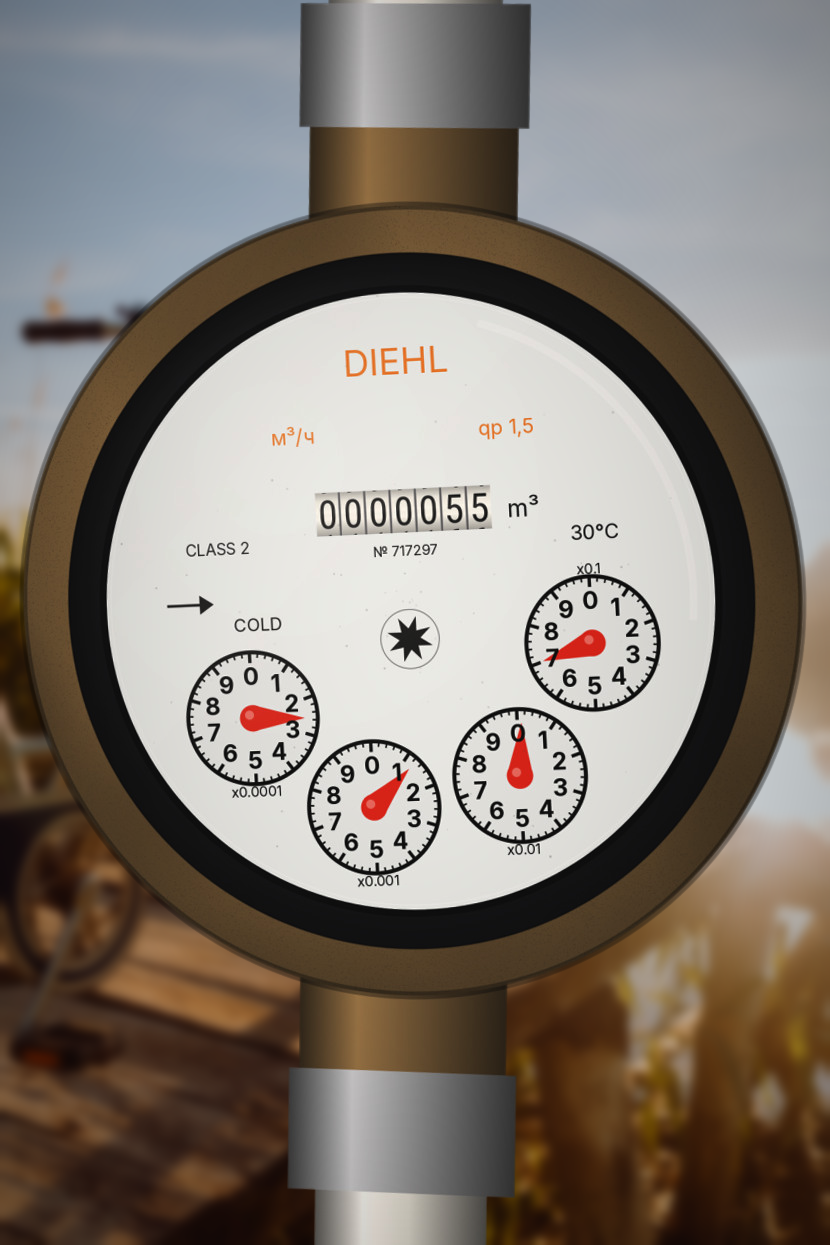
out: {"value": 55.7012, "unit": "m³"}
